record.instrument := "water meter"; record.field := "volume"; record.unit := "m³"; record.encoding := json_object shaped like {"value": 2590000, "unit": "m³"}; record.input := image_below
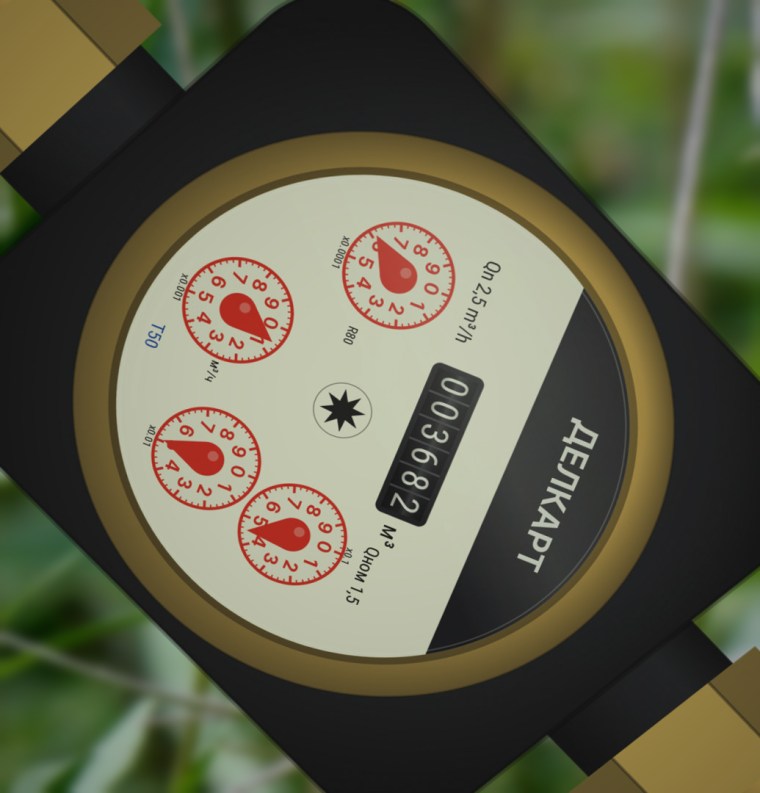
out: {"value": 3682.4506, "unit": "m³"}
